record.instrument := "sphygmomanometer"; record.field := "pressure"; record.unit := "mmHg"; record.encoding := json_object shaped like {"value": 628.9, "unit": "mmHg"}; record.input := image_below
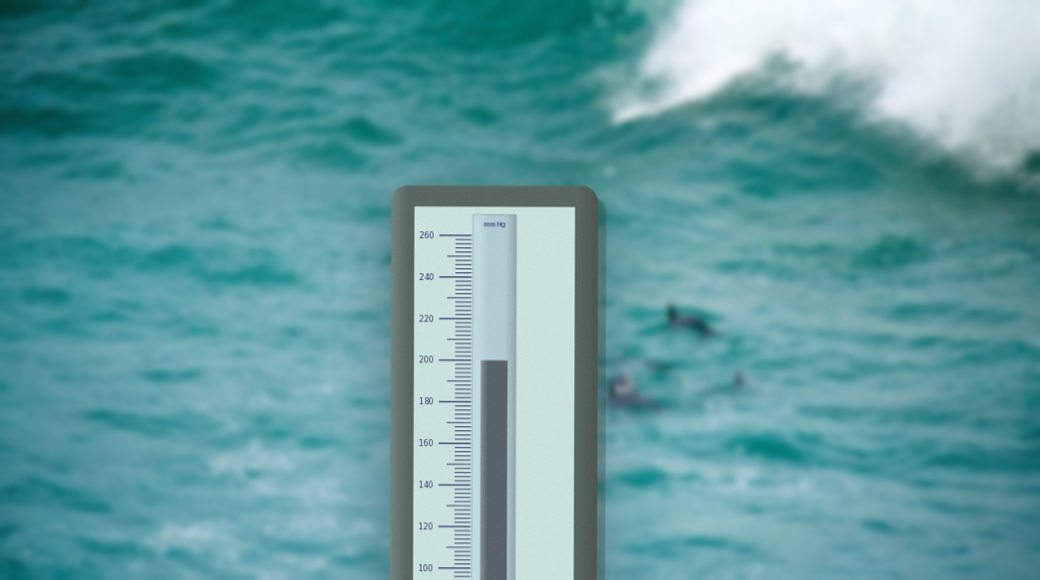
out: {"value": 200, "unit": "mmHg"}
